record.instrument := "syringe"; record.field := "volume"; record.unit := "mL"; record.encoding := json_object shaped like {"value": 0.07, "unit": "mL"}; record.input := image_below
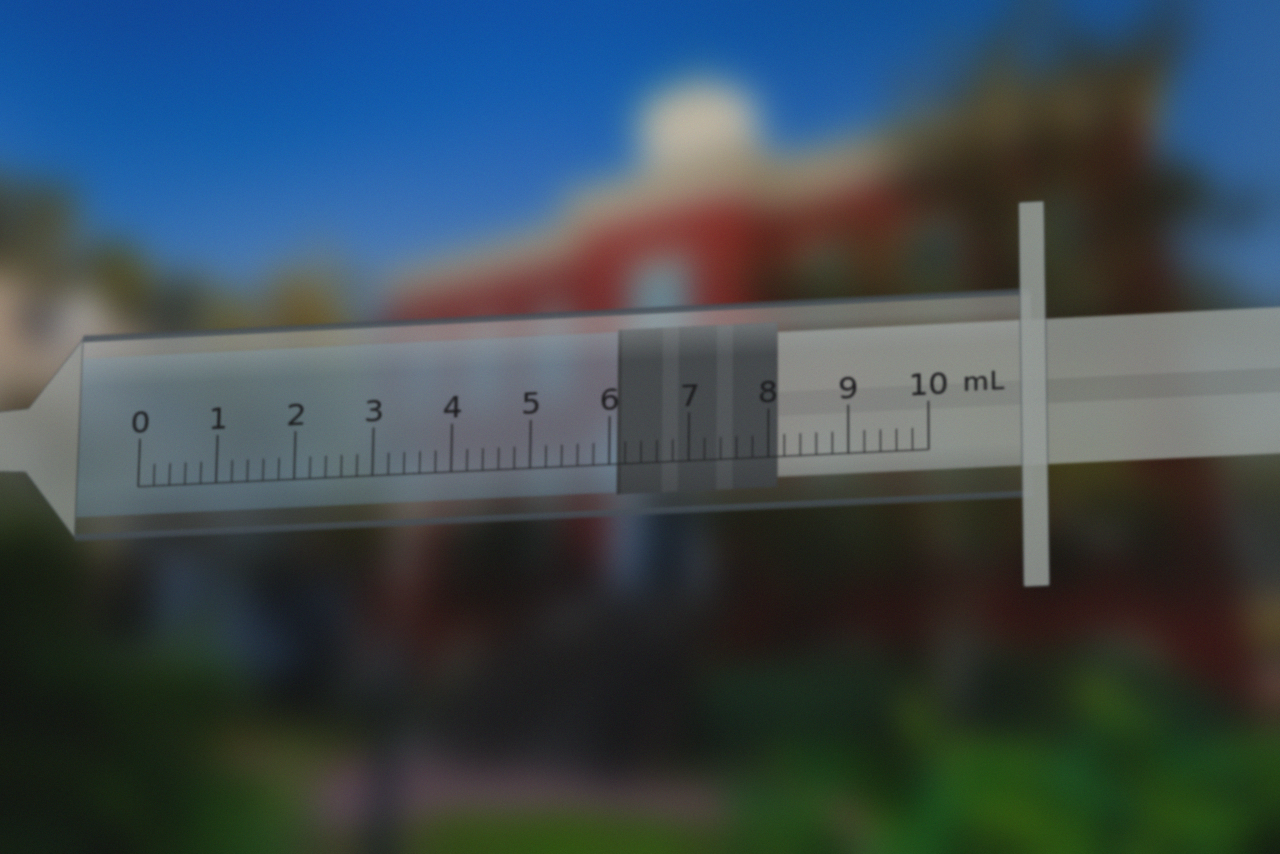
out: {"value": 6.1, "unit": "mL"}
